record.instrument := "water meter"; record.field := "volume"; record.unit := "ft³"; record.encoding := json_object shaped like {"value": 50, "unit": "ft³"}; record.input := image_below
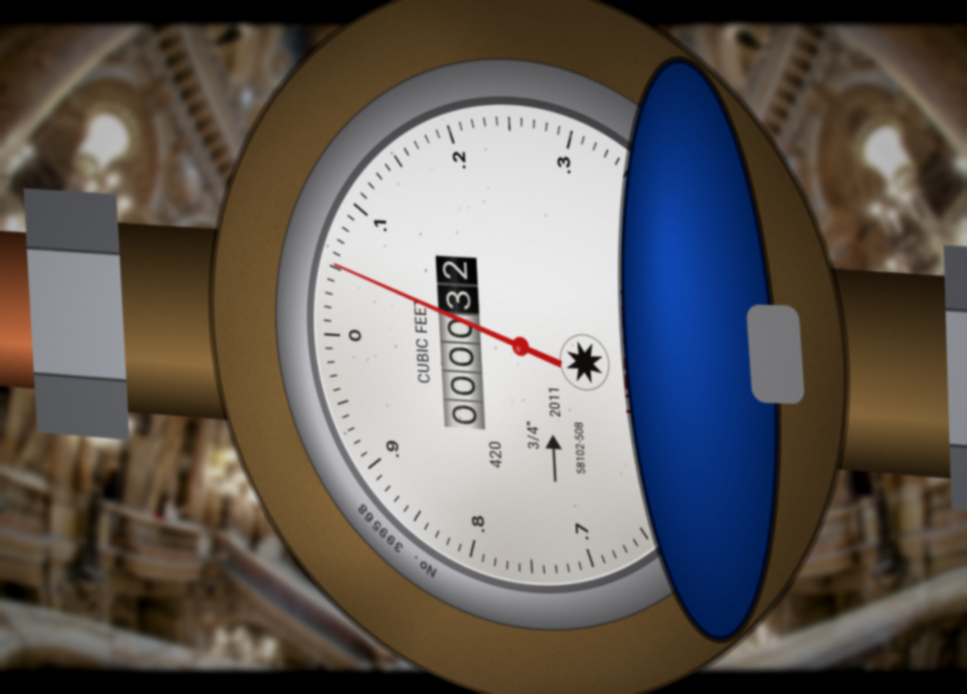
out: {"value": 32.05, "unit": "ft³"}
